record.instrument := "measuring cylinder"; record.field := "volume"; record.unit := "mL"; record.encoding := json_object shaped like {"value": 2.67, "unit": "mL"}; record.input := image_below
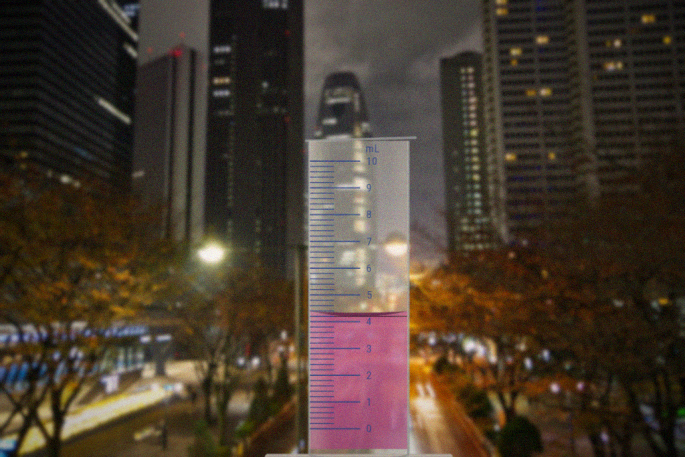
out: {"value": 4.2, "unit": "mL"}
